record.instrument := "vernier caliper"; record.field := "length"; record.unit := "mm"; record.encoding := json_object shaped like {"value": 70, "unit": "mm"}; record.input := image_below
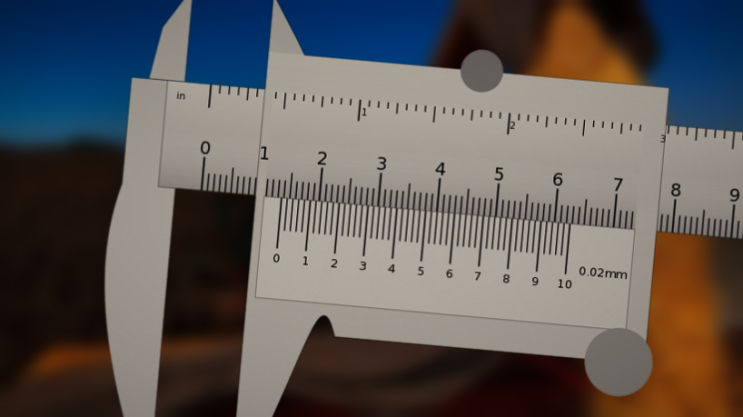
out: {"value": 13.6, "unit": "mm"}
